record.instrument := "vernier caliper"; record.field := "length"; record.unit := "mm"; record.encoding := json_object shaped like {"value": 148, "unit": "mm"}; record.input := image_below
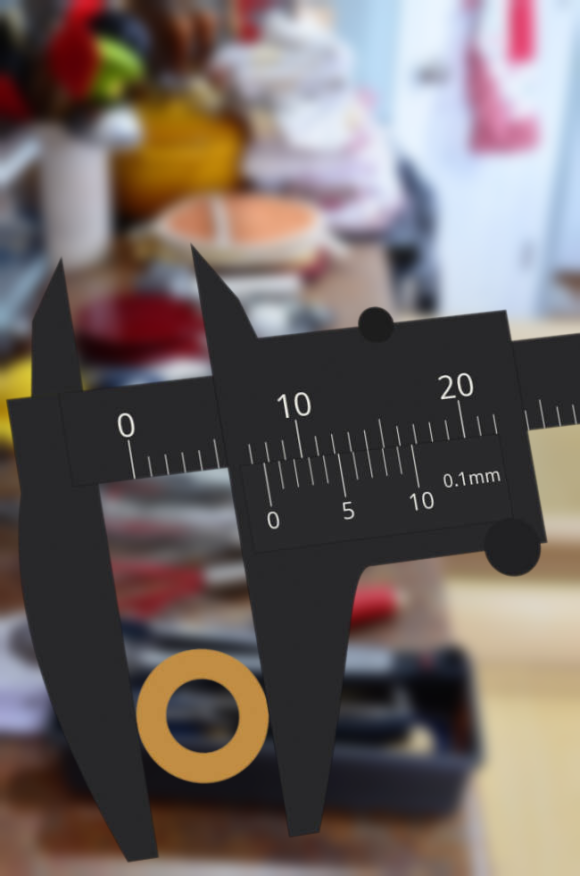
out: {"value": 7.7, "unit": "mm"}
